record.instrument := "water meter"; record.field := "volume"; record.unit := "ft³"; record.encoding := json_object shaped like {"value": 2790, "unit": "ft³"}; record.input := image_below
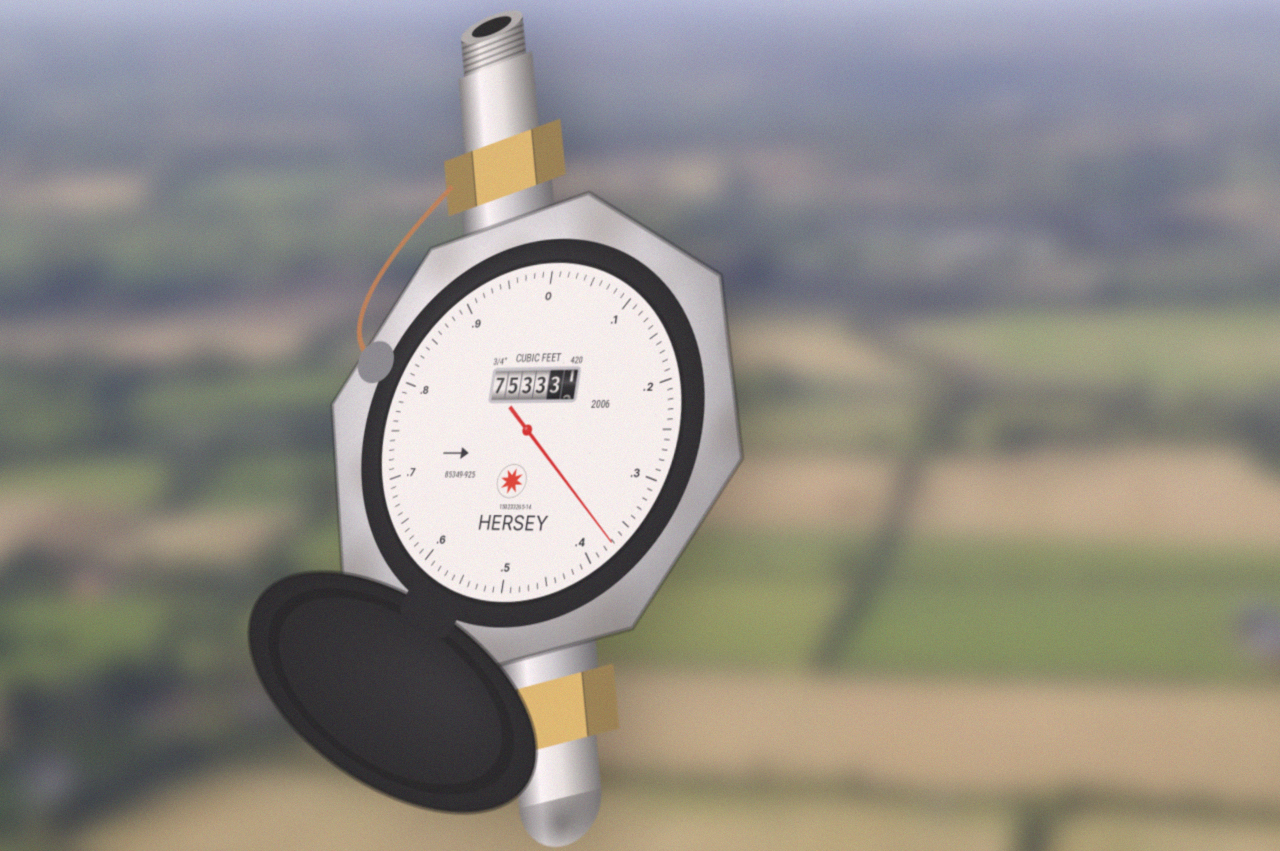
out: {"value": 753331.37, "unit": "ft³"}
